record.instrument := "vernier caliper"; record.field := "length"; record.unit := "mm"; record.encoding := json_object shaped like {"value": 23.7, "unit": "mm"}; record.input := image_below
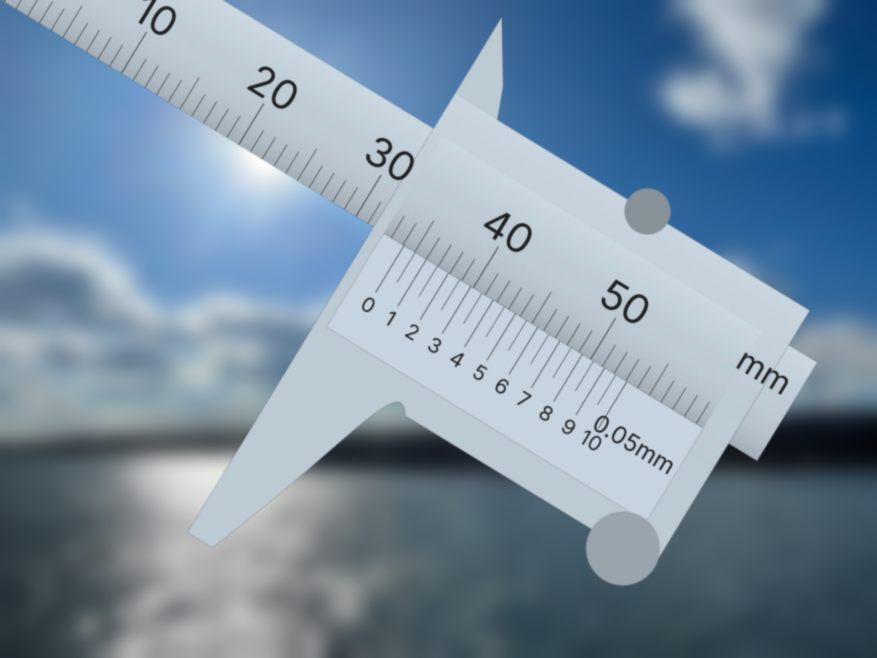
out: {"value": 34.1, "unit": "mm"}
